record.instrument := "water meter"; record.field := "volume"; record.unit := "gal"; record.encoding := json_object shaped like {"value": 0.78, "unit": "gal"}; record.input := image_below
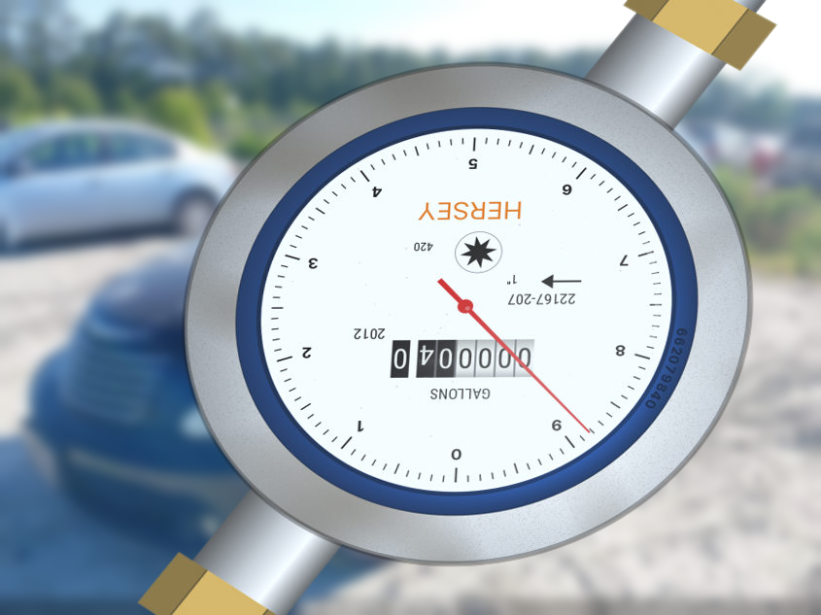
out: {"value": 38.8, "unit": "gal"}
